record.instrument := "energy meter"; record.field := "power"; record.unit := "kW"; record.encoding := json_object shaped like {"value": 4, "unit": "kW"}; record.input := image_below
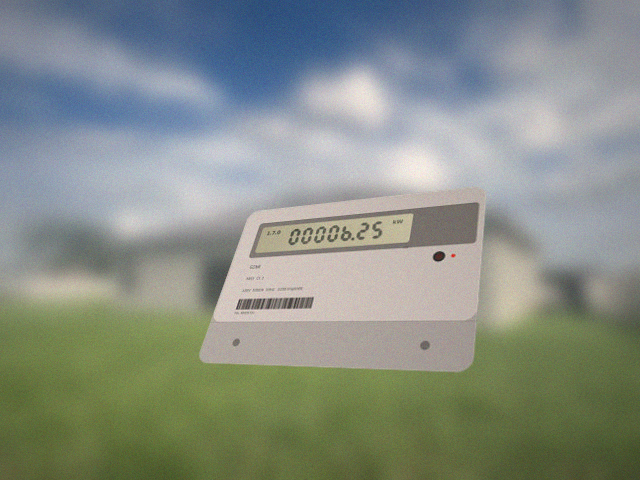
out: {"value": 6.25, "unit": "kW"}
